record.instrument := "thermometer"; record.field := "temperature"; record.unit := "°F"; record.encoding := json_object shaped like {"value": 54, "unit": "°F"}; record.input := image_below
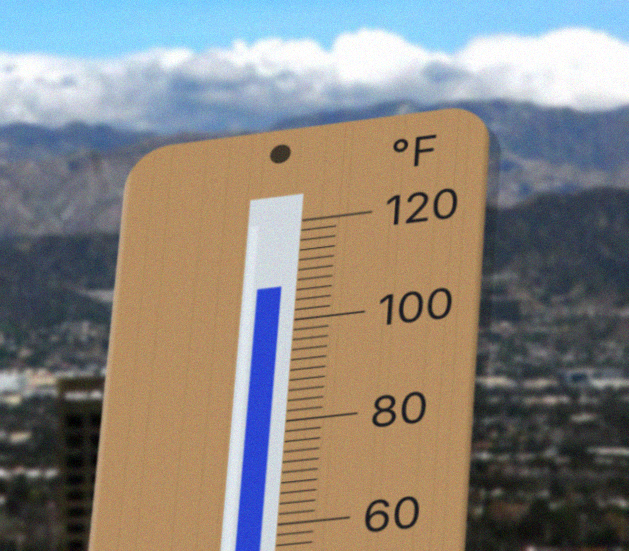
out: {"value": 107, "unit": "°F"}
